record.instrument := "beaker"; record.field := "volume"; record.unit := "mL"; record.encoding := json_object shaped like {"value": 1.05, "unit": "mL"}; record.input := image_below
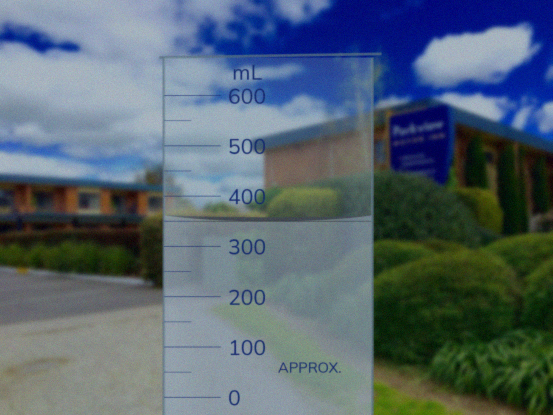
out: {"value": 350, "unit": "mL"}
